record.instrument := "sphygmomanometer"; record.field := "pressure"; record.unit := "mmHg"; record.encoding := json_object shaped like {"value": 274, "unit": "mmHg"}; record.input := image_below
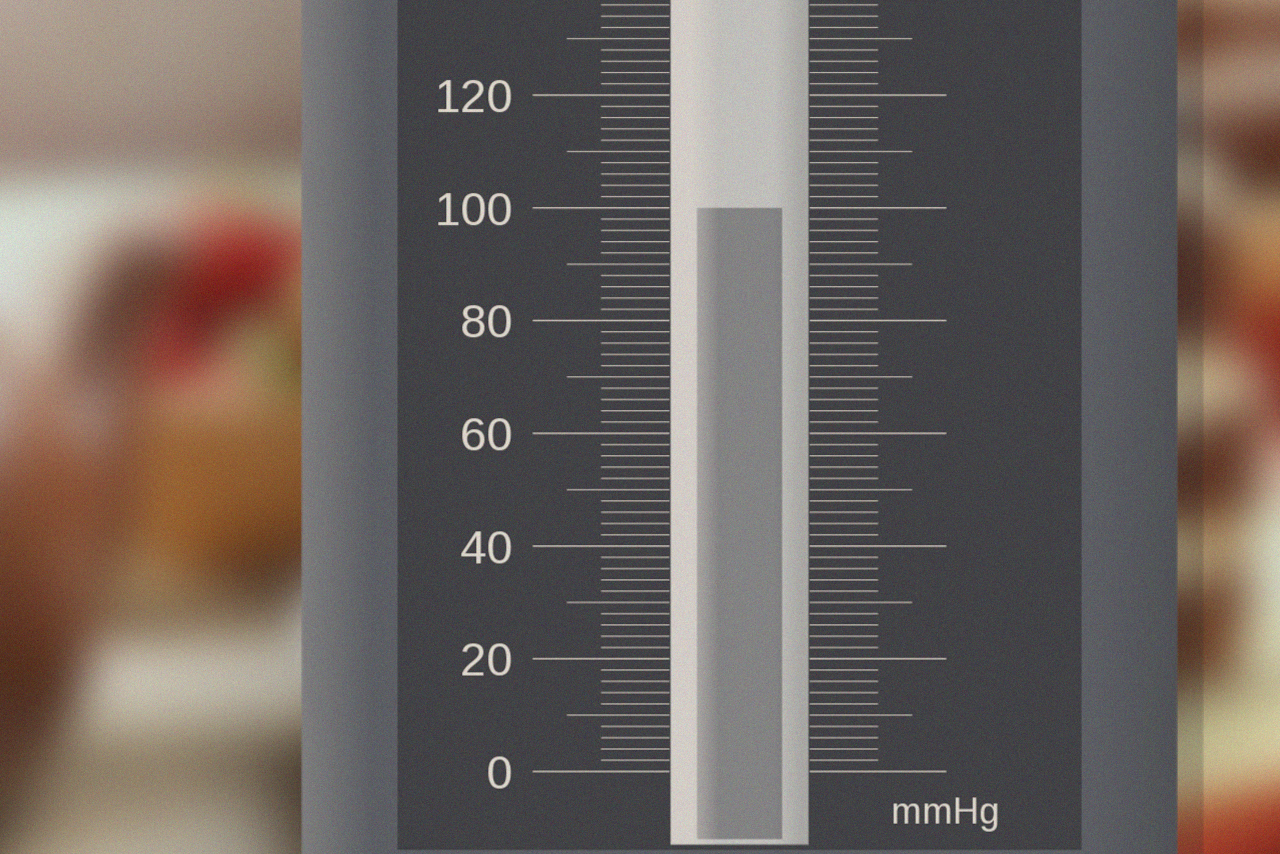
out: {"value": 100, "unit": "mmHg"}
